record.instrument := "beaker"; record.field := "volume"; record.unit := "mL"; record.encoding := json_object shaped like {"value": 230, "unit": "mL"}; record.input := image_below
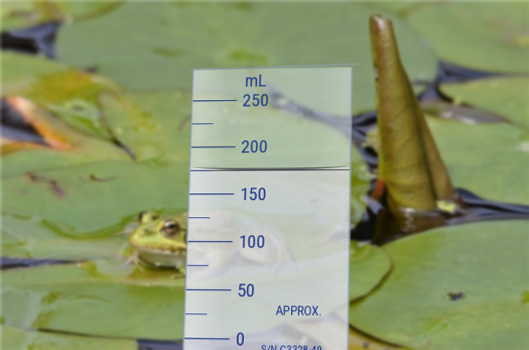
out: {"value": 175, "unit": "mL"}
